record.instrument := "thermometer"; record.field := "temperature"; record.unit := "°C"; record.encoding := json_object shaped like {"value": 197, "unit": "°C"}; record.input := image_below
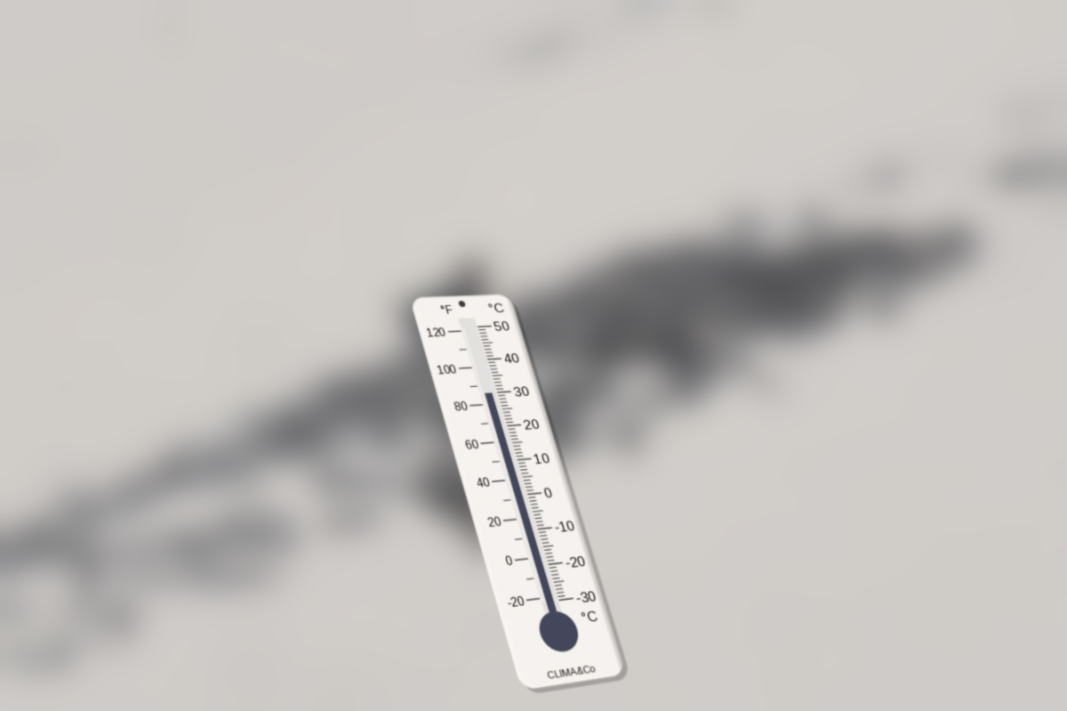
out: {"value": 30, "unit": "°C"}
